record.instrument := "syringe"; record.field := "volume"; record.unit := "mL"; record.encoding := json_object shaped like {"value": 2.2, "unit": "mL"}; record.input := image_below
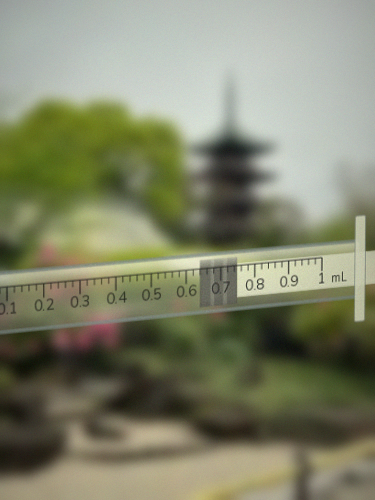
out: {"value": 0.64, "unit": "mL"}
